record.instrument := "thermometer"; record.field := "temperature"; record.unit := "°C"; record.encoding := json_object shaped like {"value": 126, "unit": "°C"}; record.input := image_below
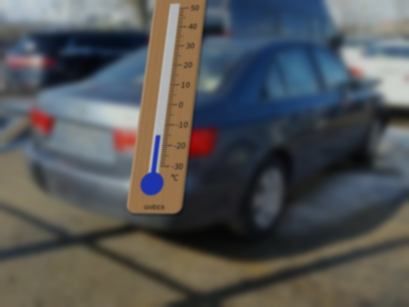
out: {"value": -15, "unit": "°C"}
